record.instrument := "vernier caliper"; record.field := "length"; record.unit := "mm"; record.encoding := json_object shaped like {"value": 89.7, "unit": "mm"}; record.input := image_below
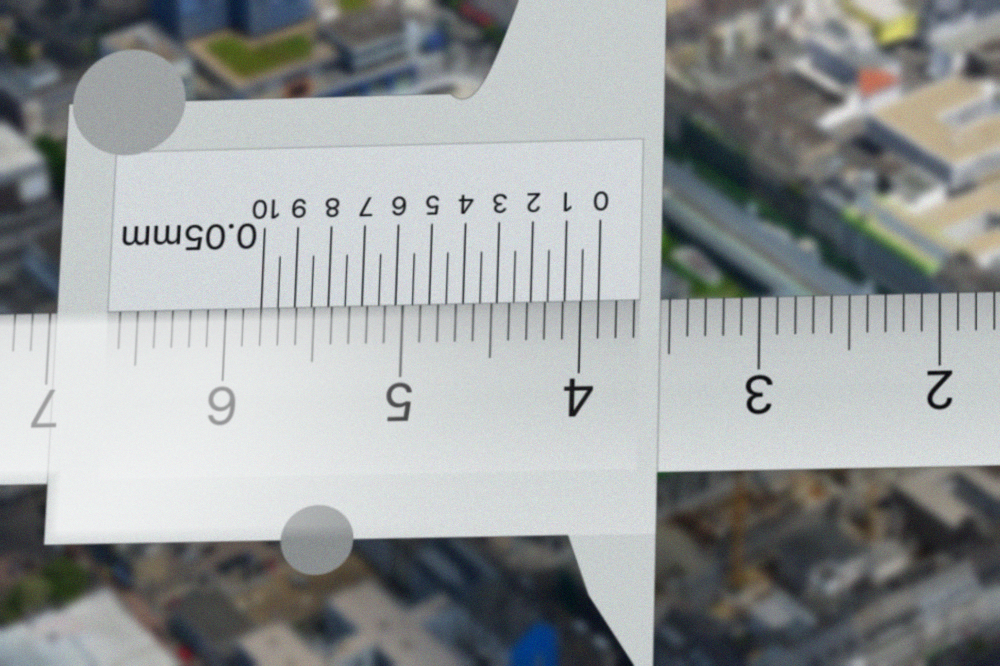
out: {"value": 39.0, "unit": "mm"}
